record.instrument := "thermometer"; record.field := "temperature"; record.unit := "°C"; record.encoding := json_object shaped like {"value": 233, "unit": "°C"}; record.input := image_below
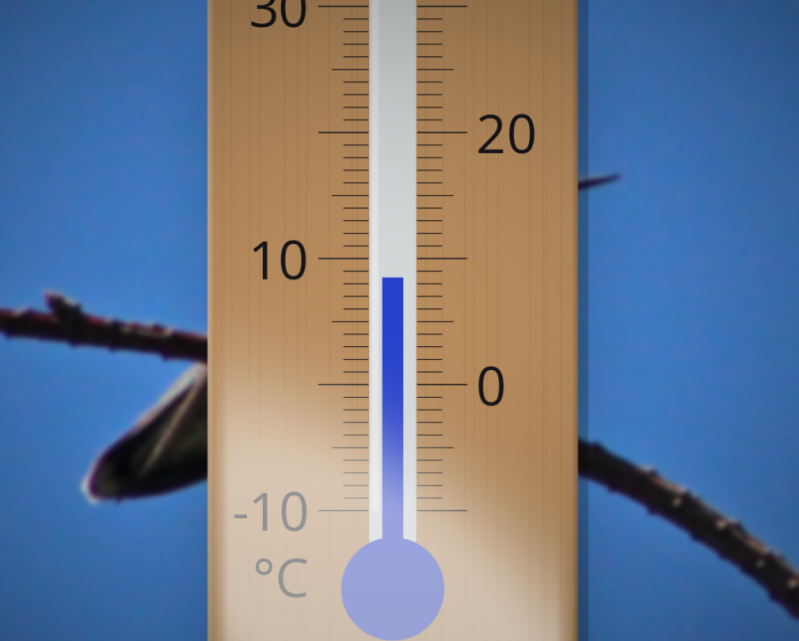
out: {"value": 8.5, "unit": "°C"}
